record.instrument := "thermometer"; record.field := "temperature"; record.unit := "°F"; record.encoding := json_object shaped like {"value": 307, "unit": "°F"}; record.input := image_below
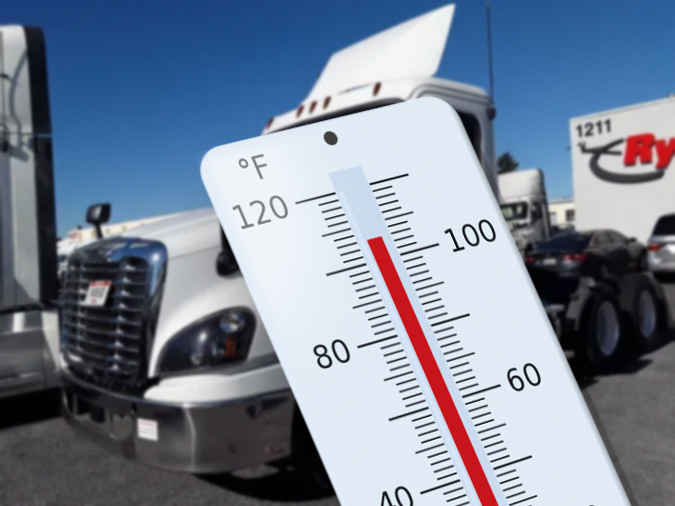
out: {"value": 106, "unit": "°F"}
